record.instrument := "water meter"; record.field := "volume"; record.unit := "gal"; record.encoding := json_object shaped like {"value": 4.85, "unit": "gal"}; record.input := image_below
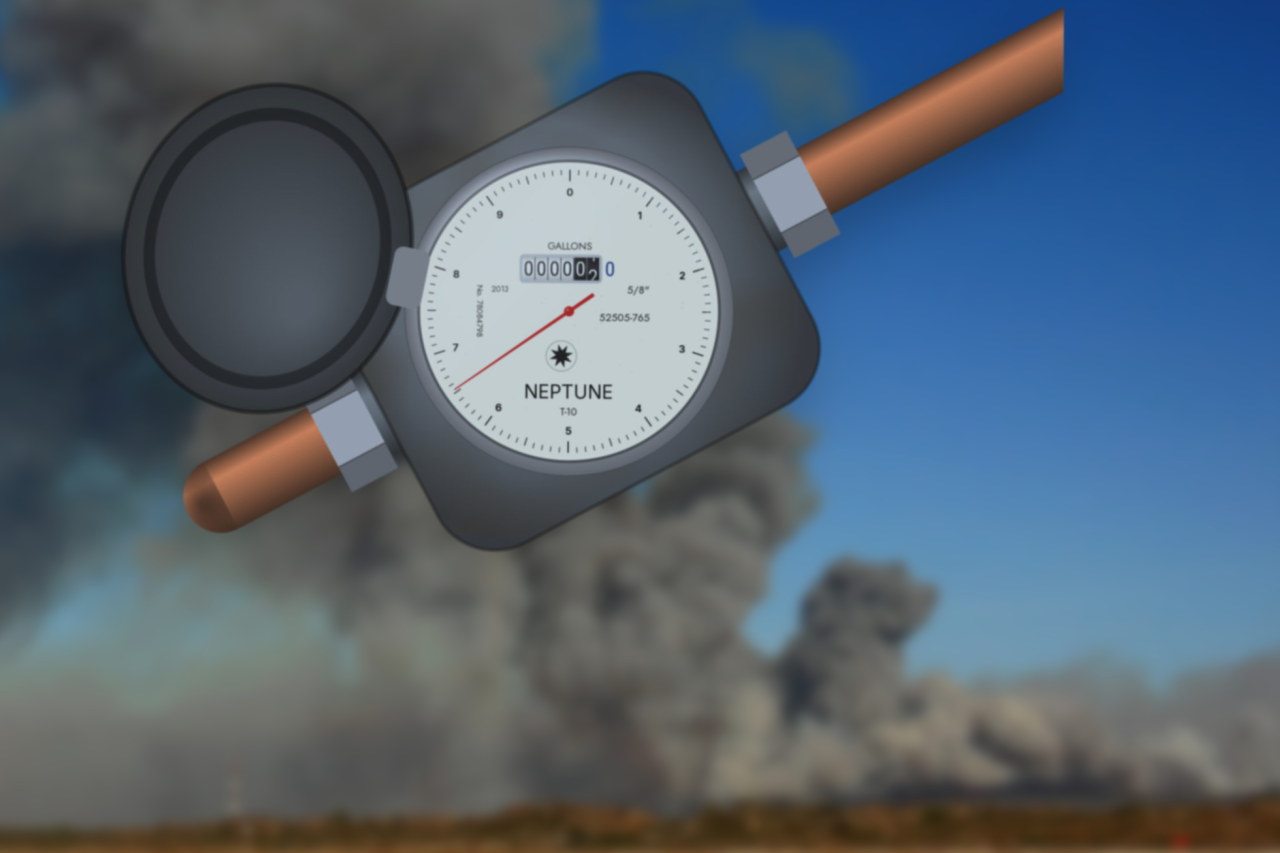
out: {"value": 16.5, "unit": "gal"}
